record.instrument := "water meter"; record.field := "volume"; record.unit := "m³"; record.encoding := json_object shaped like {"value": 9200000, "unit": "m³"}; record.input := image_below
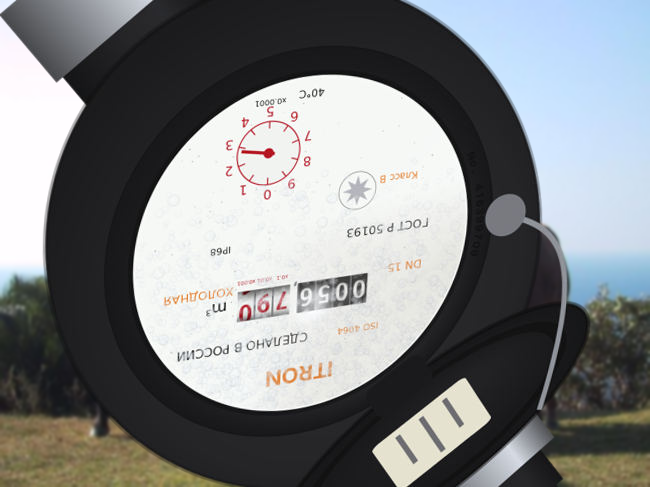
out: {"value": 56.7902, "unit": "m³"}
